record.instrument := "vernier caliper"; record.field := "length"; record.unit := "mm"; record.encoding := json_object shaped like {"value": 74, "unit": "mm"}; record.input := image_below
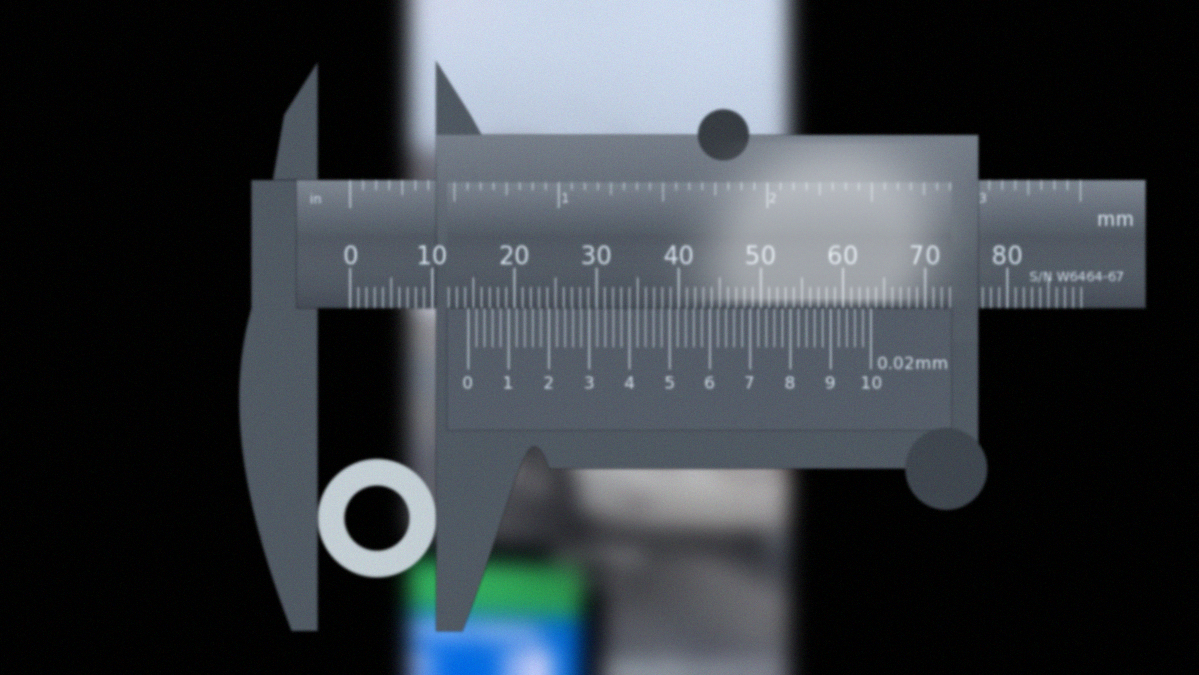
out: {"value": 14.4, "unit": "mm"}
